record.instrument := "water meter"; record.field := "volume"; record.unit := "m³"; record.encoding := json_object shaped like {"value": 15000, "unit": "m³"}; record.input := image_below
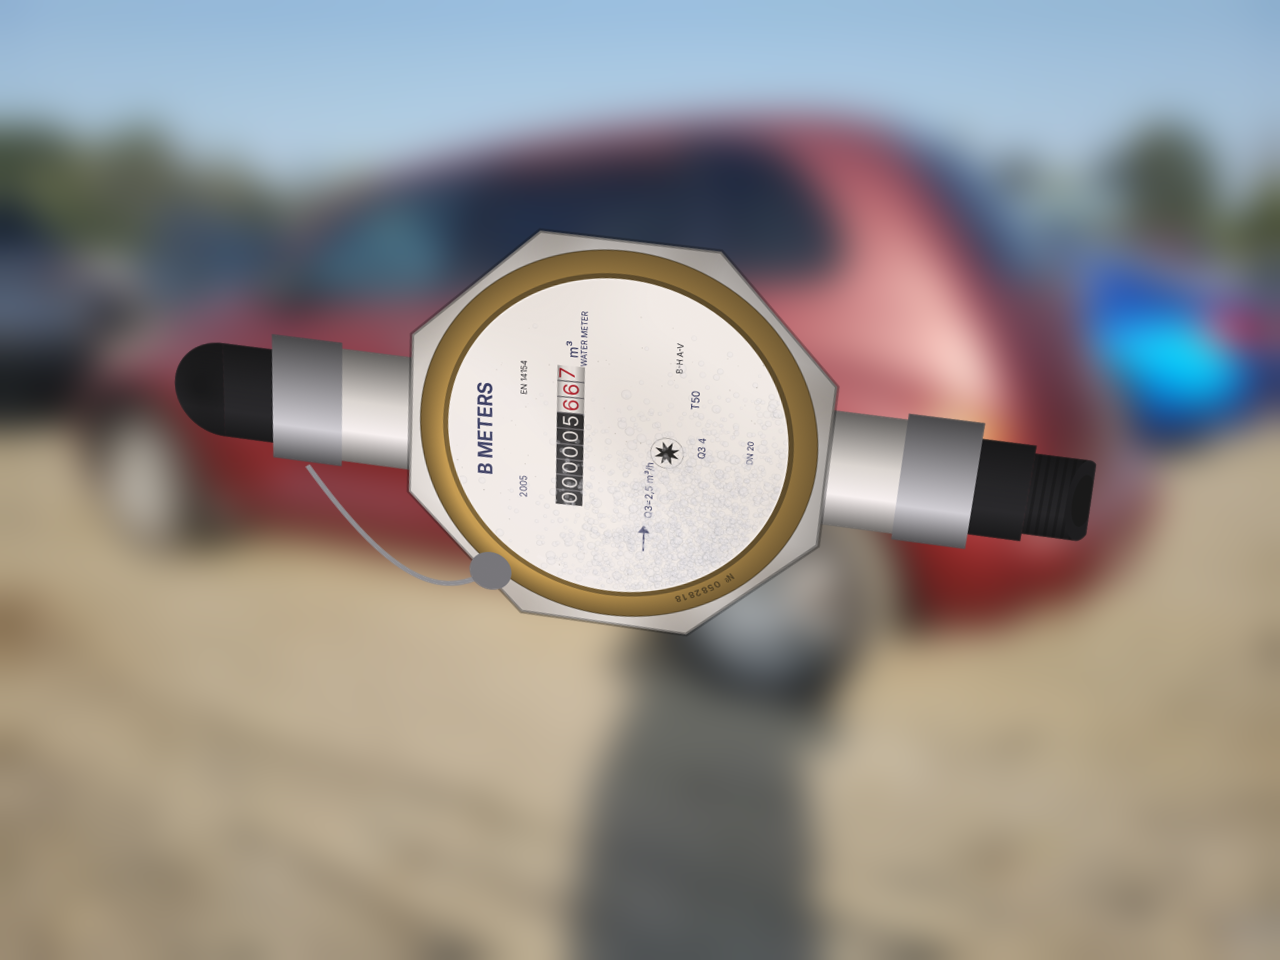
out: {"value": 5.667, "unit": "m³"}
